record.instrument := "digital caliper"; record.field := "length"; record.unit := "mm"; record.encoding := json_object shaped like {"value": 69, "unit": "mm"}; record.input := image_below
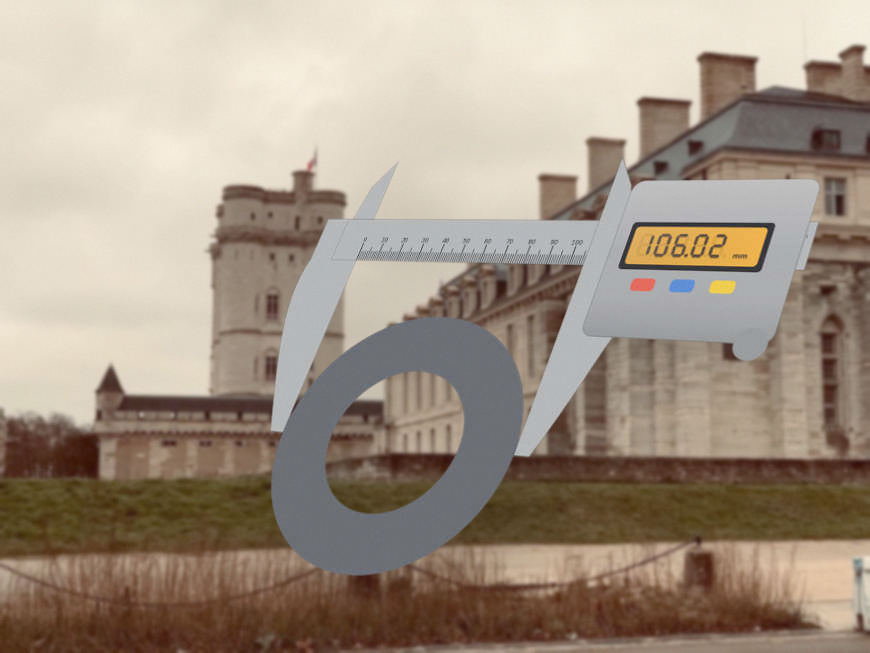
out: {"value": 106.02, "unit": "mm"}
